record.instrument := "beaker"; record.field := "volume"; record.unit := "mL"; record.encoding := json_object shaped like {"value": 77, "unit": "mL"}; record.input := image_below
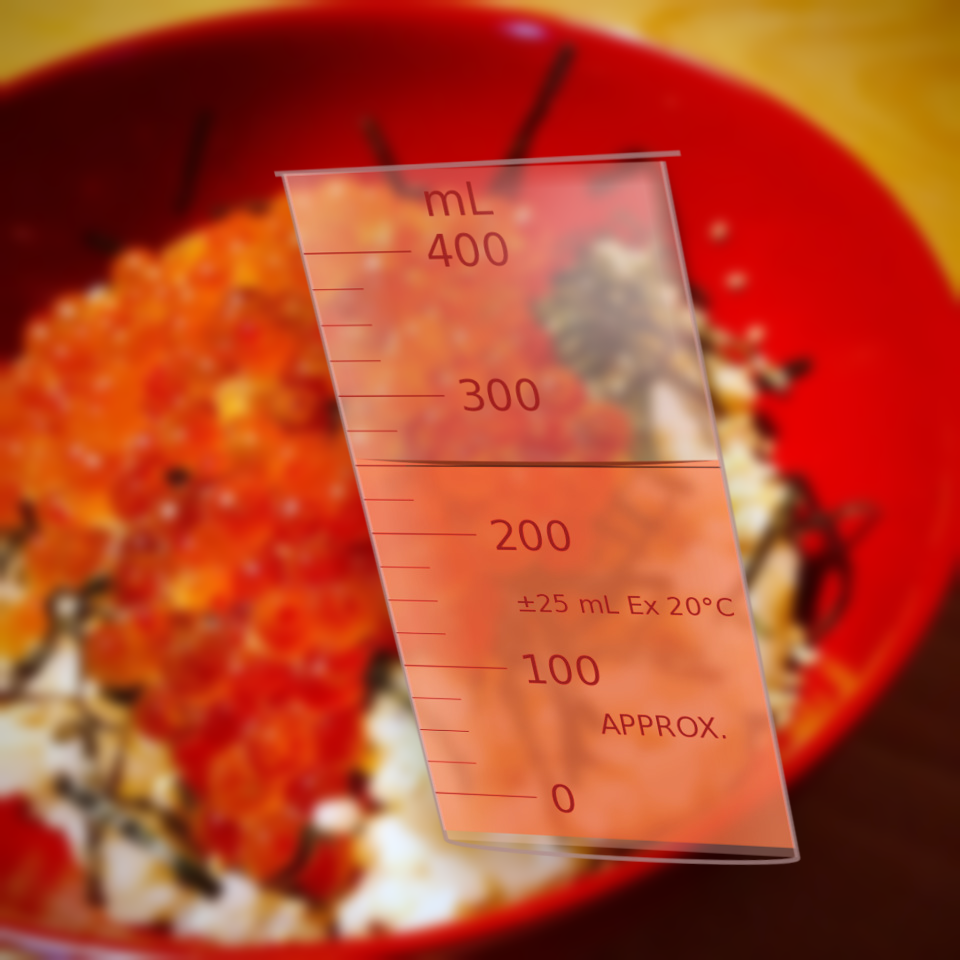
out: {"value": 250, "unit": "mL"}
